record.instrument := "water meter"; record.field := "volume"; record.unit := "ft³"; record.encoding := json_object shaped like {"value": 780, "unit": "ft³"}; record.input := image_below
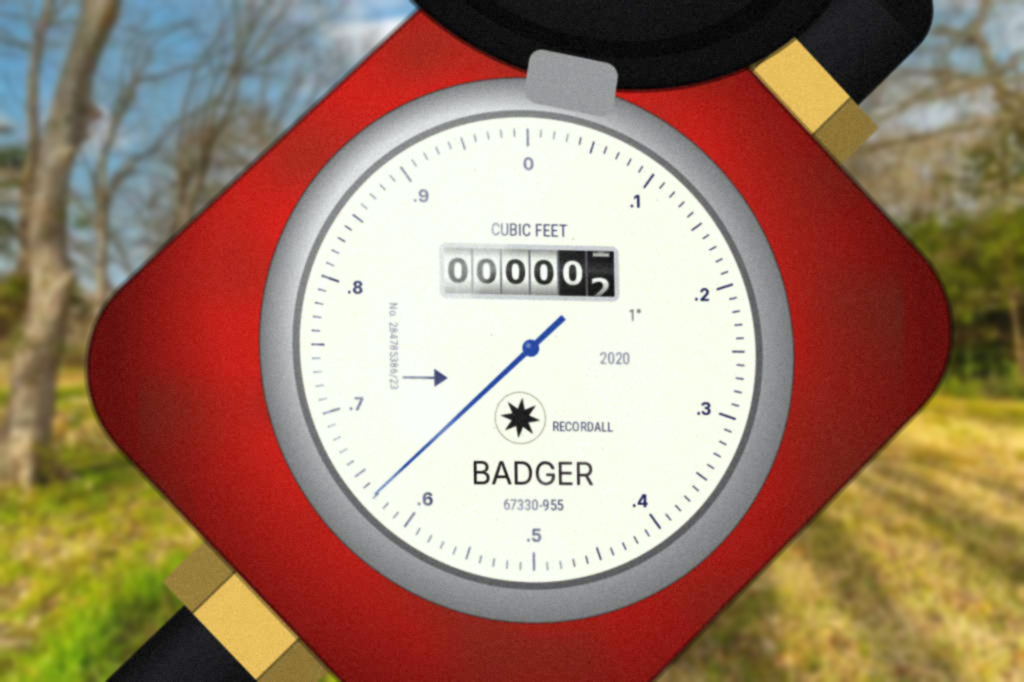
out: {"value": 1.63, "unit": "ft³"}
